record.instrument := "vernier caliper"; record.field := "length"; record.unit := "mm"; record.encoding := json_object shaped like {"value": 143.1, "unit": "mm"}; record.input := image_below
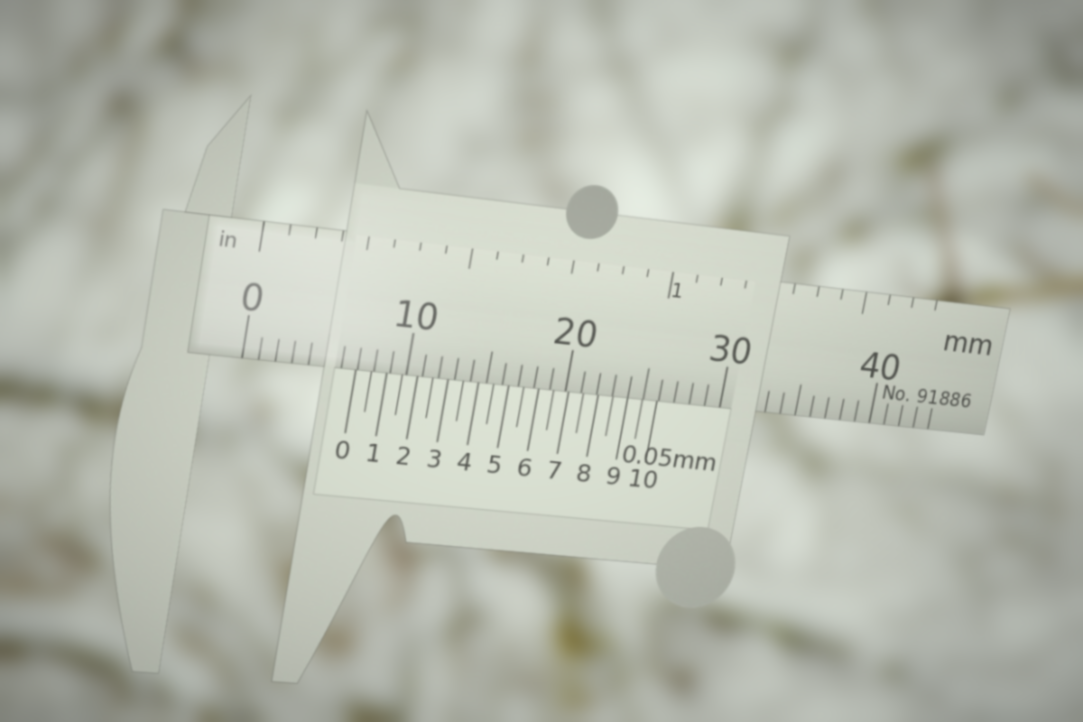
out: {"value": 6.9, "unit": "mm"}
